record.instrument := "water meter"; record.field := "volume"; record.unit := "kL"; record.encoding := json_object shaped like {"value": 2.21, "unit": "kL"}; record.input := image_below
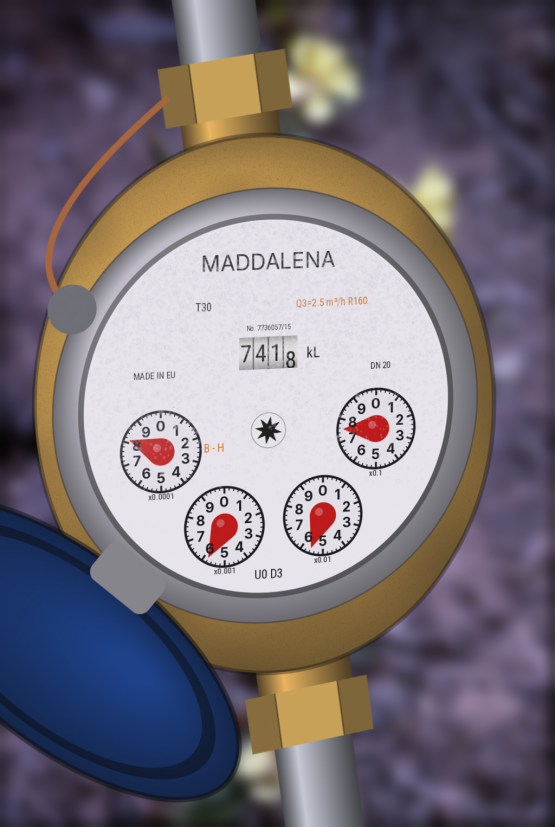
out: {"value": 7417.7558, "unit": "kL"}
